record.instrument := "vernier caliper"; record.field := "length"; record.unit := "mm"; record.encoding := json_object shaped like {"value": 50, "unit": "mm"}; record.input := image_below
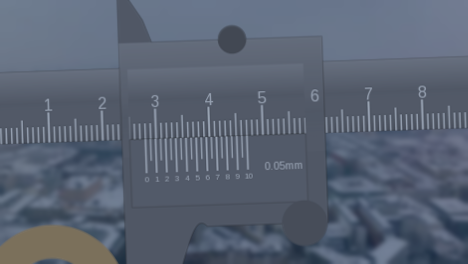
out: {"value": 28.0, "unit": "mm"}
